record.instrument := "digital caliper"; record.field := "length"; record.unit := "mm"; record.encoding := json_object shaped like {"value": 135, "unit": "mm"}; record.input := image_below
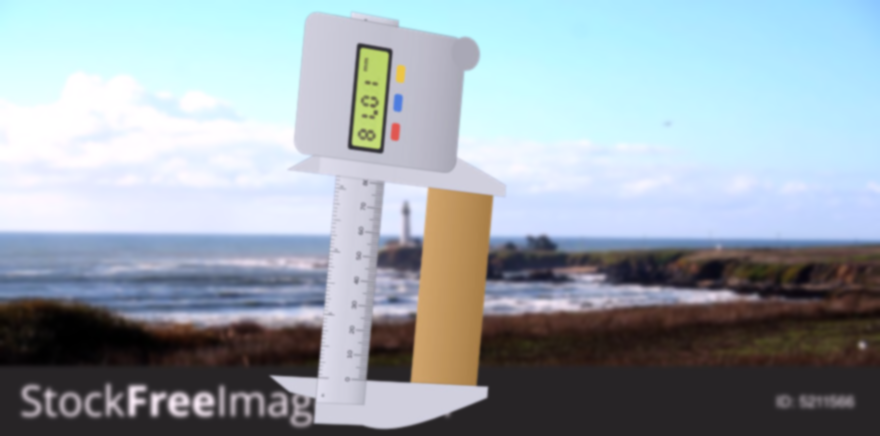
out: {"value": 81.01, "unit": "mm"}
